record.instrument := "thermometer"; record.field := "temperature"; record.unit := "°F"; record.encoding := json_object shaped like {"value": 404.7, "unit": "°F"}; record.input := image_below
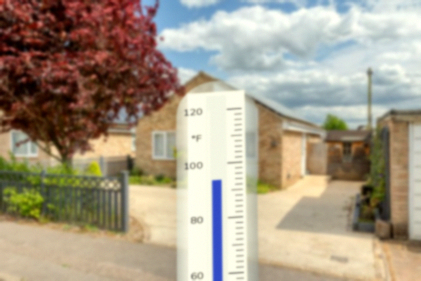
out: {"value": 94, "unit": "°F"}
